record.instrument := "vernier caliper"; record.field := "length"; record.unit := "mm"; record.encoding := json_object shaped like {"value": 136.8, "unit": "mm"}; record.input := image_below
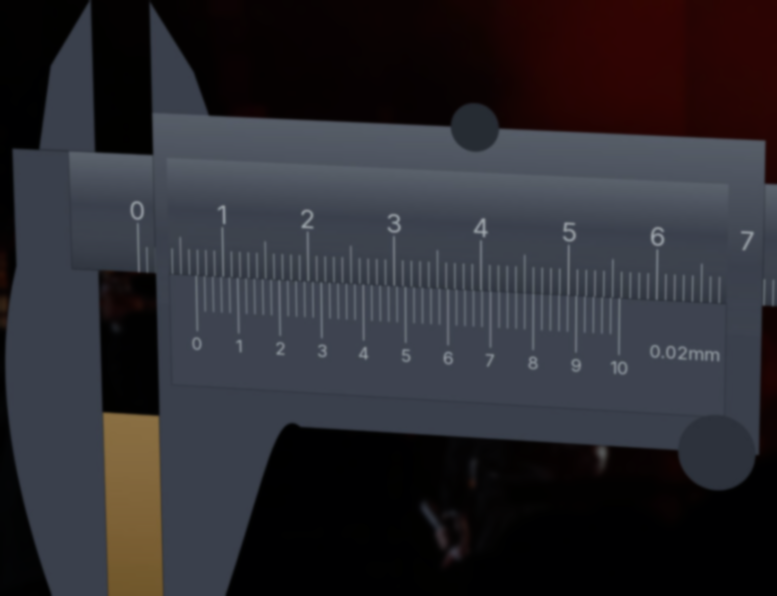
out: {"value": 6.8, "unit": "mm"}
